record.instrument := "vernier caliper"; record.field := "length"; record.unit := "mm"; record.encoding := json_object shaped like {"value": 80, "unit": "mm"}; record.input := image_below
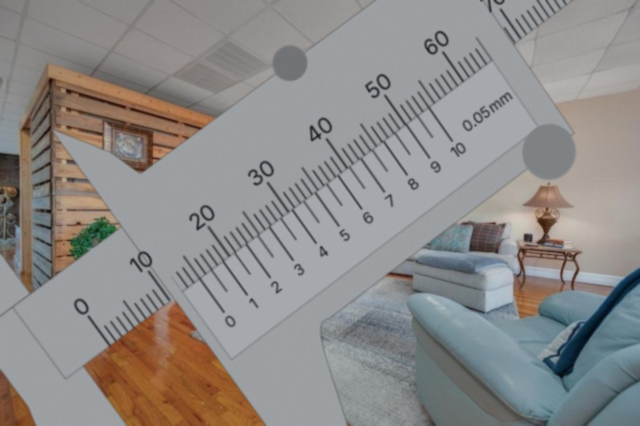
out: {"value": 15.0, "unit": "mm"}
